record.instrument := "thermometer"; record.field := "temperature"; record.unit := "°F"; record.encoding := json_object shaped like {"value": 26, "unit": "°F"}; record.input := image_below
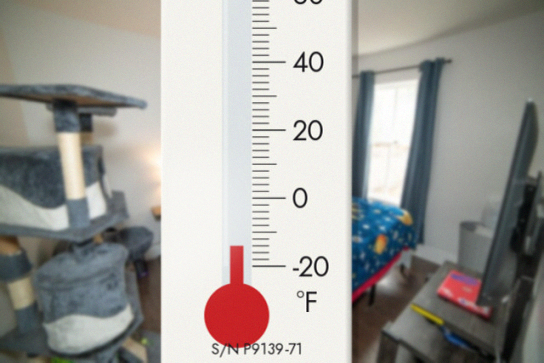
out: {"value": -14, "unit": "°F"}
